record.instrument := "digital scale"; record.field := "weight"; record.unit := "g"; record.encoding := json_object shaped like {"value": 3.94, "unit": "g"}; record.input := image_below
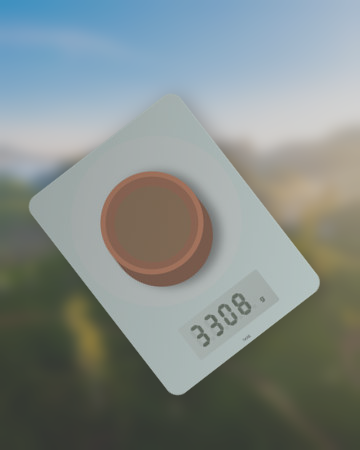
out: {"value": 3308, "unit": "g"}
